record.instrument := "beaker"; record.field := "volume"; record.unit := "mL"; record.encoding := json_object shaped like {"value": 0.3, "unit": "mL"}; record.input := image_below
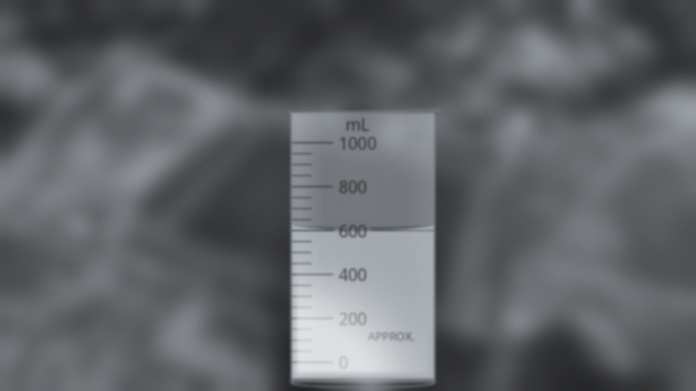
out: {"value": 600, "unit": "mL"}
